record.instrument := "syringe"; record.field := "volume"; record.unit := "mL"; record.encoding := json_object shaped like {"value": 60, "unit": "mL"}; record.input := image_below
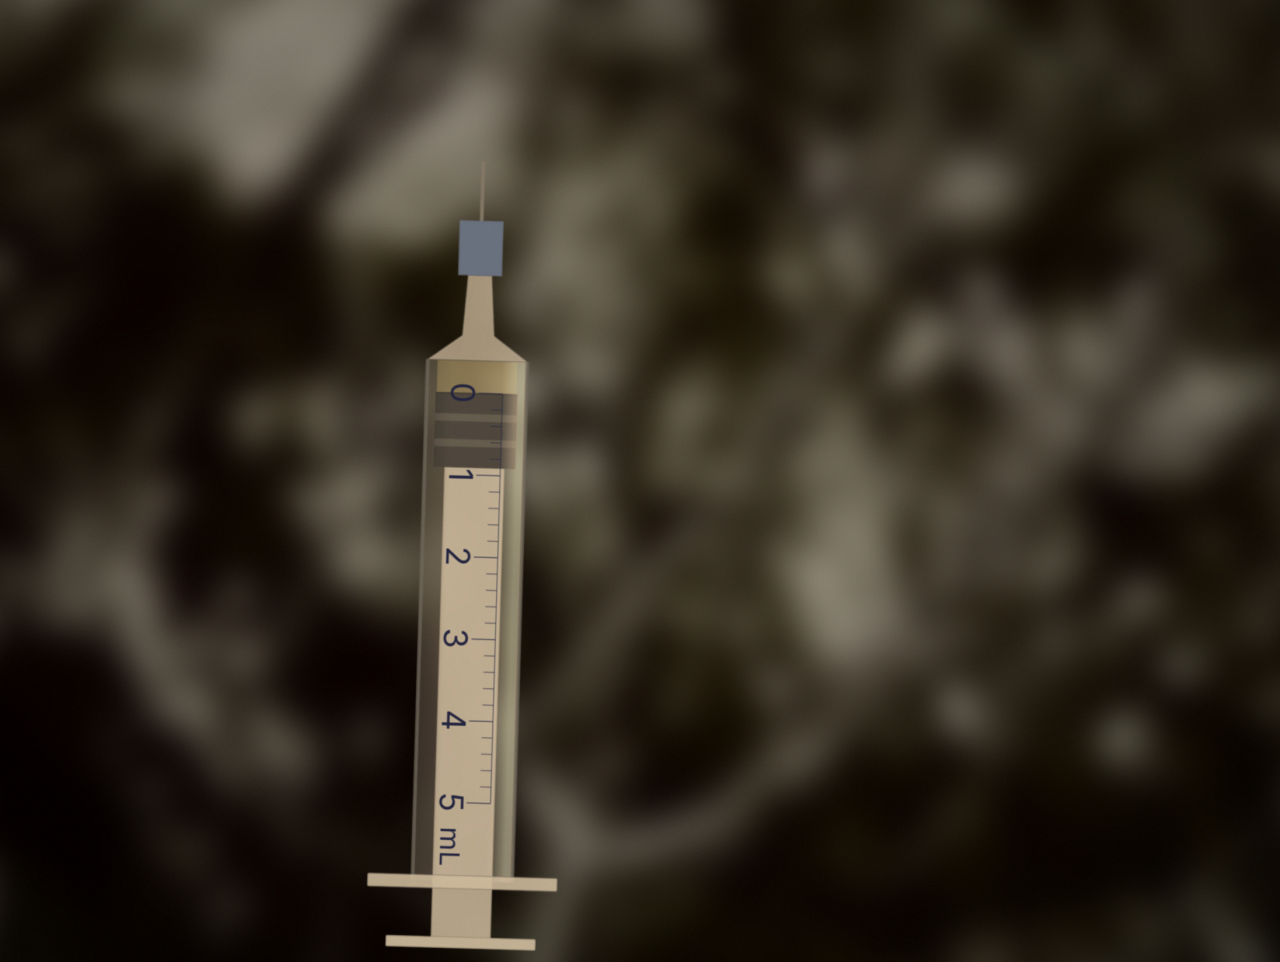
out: {"value": 0, "unit": "mL"}
